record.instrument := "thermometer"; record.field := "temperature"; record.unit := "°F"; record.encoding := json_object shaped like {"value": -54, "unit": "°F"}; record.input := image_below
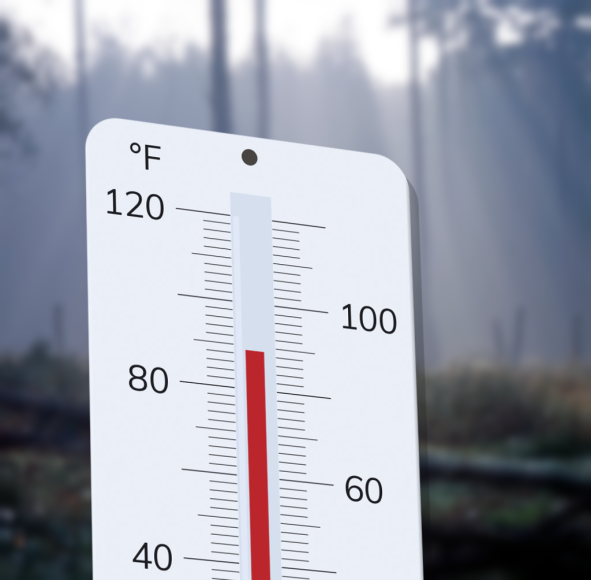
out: {"value": 89, "unit": "°F"}
